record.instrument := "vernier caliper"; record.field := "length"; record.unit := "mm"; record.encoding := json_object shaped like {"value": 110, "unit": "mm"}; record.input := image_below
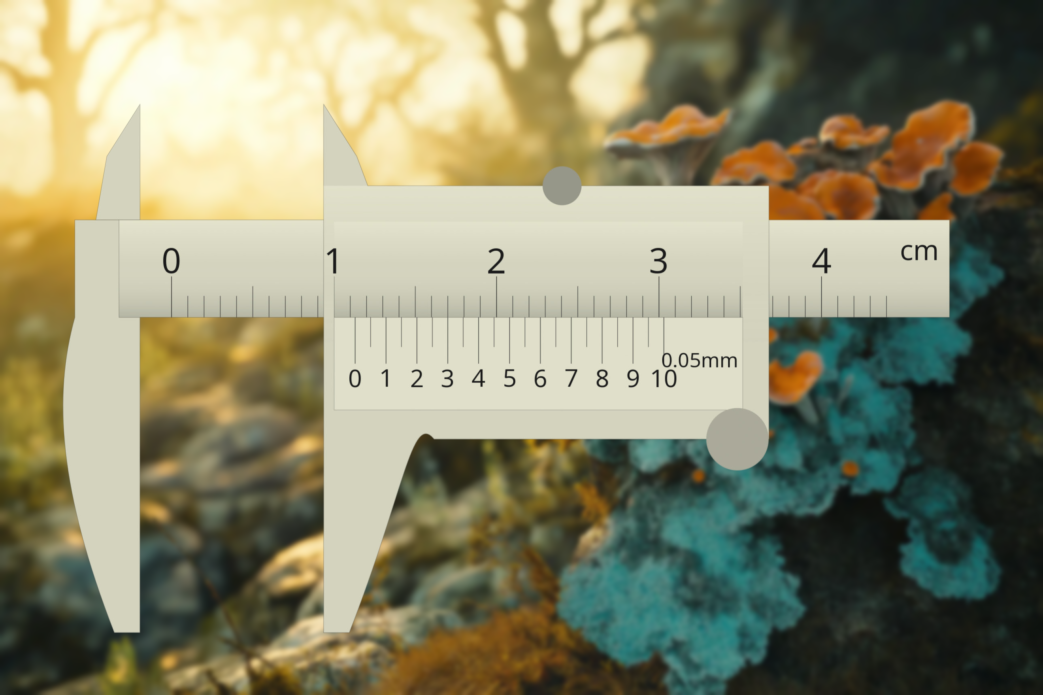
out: {"value": 11.3, "unit": "mm"}
